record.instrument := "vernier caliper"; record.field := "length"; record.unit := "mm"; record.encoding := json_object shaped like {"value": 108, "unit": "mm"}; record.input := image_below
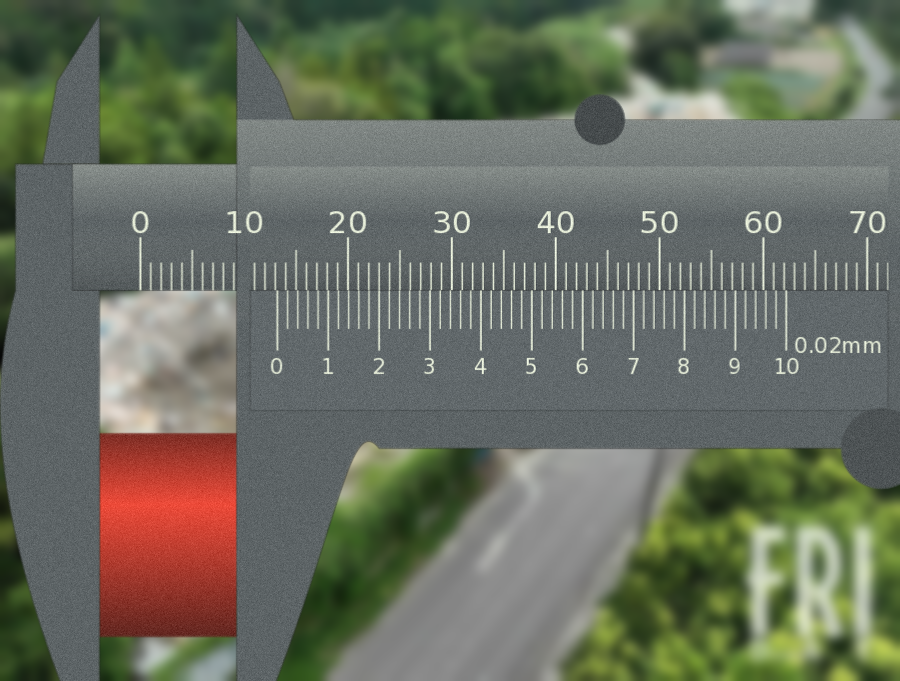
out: {"value": 13.2, "unit": "mm"}
